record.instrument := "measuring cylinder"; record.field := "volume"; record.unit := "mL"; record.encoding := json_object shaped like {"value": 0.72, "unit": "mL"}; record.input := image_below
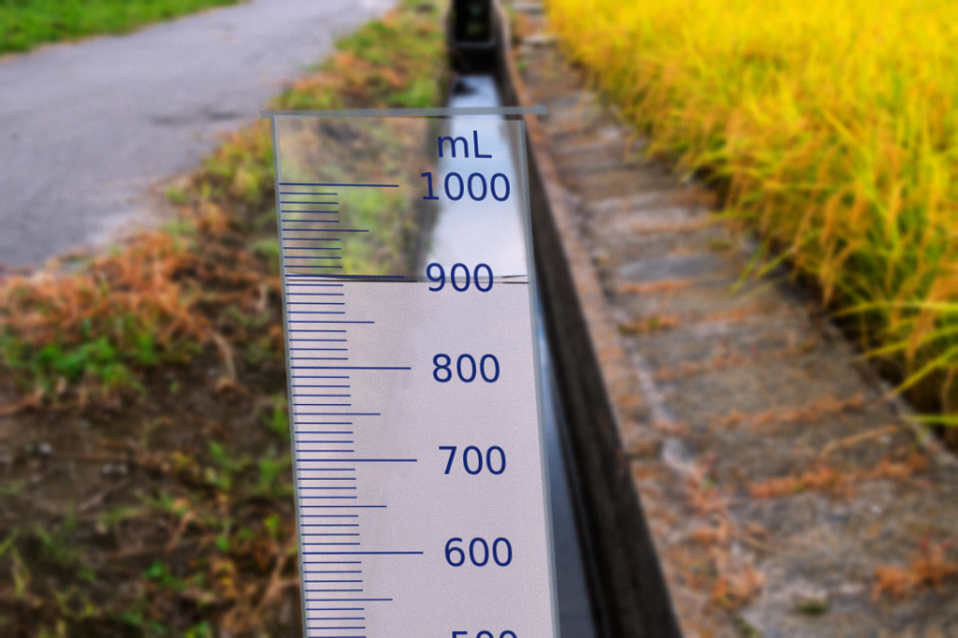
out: {"value": 895, "unit": "mL"}
